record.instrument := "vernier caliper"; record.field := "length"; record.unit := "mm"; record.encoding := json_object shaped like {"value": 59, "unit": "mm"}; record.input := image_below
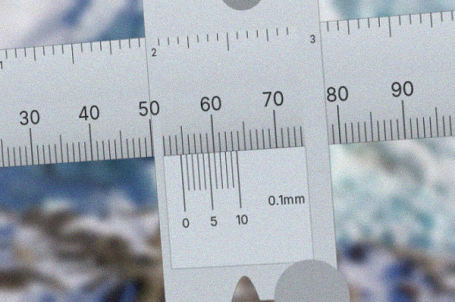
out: {"value": 54.6, "unit": "mm"}
